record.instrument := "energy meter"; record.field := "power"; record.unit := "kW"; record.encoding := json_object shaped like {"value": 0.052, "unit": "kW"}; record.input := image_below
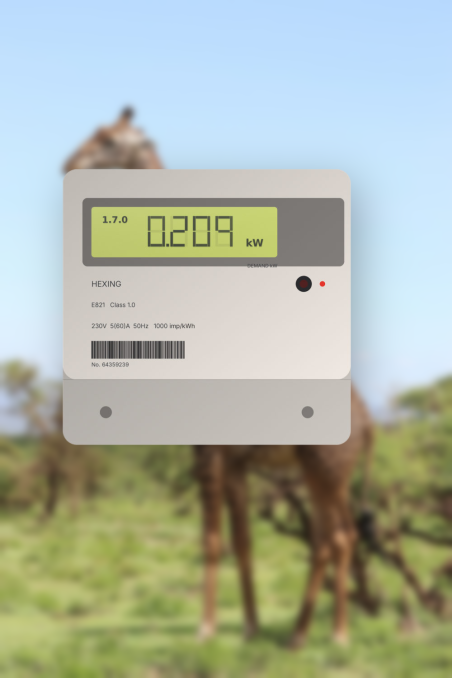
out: {"value": 0.209, "unit": "kW"}
